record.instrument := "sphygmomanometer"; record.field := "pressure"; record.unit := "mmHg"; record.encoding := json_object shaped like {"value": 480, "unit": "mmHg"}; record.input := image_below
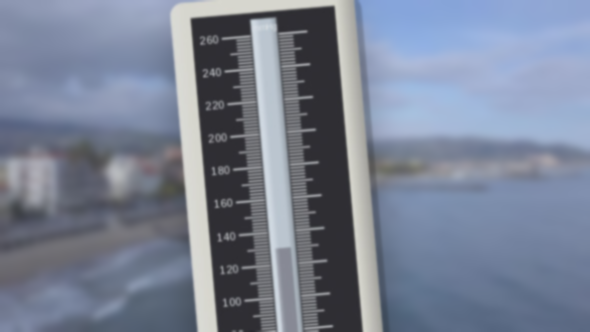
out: {"value": 130, "unit": "mmHg"}
